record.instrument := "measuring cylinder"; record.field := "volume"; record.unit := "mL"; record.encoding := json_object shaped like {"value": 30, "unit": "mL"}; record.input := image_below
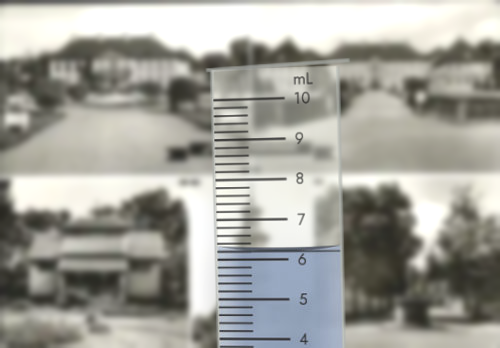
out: {"value": 6.2, "unit": "mL"}
